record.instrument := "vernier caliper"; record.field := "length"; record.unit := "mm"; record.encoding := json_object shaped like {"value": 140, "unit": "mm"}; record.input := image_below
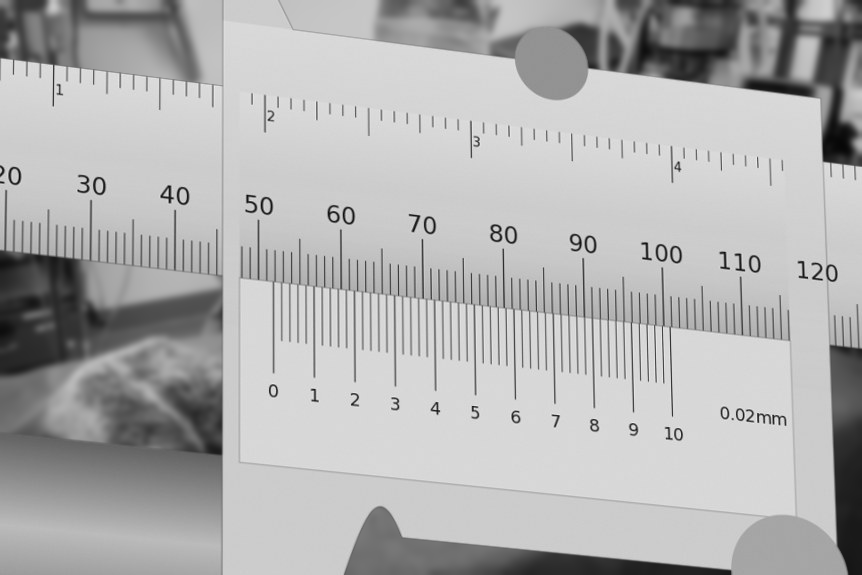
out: {"value": 51.8, "unit": "mm"}
